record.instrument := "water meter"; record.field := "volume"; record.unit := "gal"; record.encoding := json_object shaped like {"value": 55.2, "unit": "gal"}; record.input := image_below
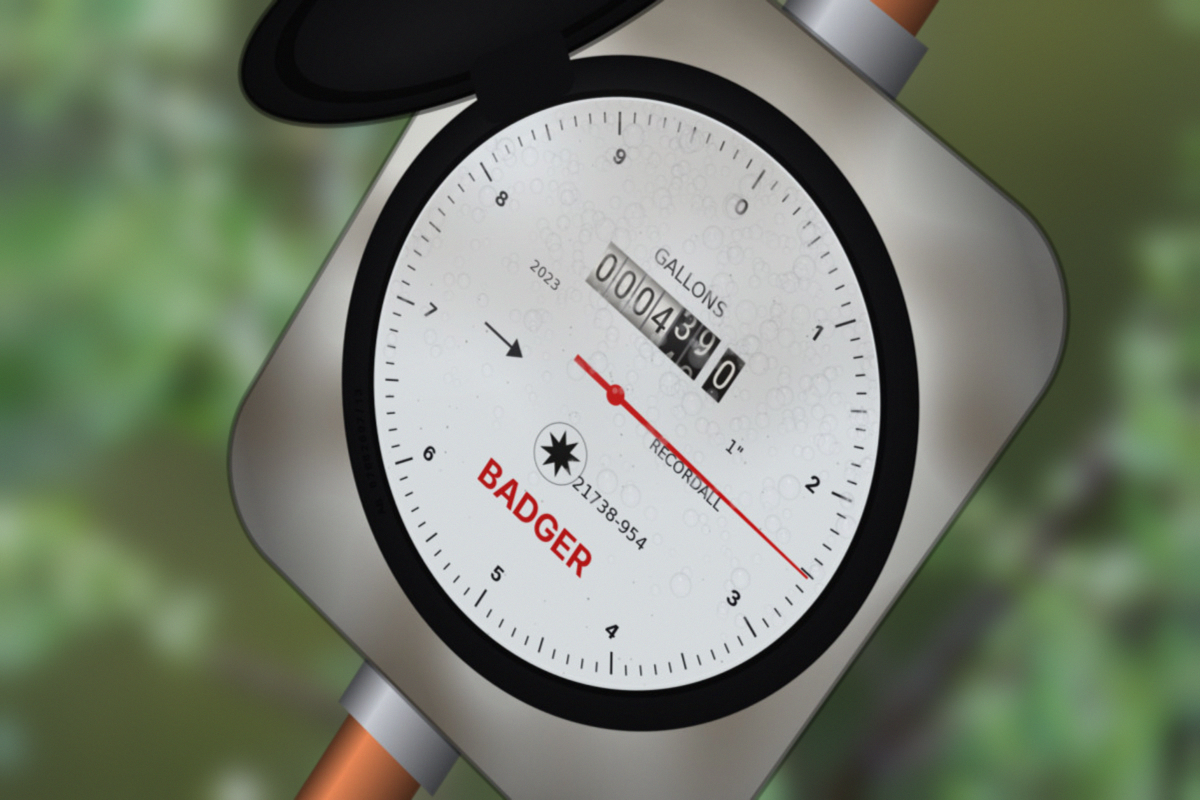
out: {"value": 4392.5, "unit": "gal"}
